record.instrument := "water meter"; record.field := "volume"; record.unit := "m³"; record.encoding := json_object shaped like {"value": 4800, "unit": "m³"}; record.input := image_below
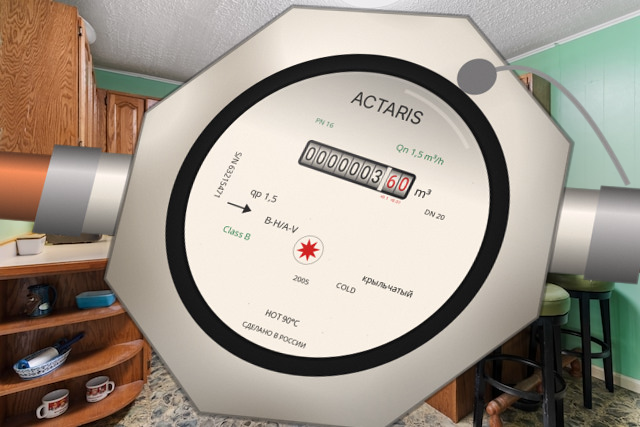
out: {"value": 3.60, "unit": "m³"}
